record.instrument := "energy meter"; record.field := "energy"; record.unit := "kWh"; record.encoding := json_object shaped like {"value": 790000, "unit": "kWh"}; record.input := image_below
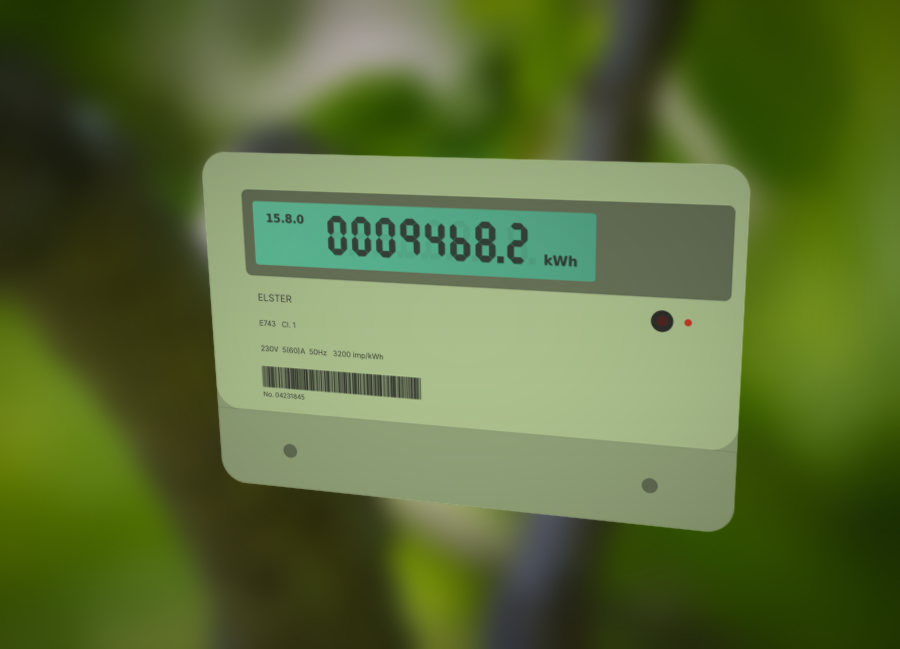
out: {"value": 9468.2, "unit": "kWh"}
